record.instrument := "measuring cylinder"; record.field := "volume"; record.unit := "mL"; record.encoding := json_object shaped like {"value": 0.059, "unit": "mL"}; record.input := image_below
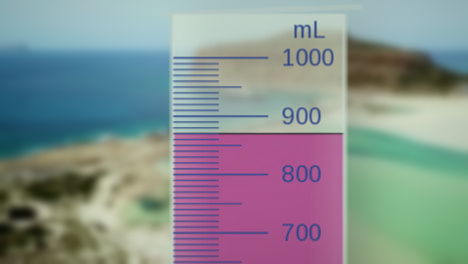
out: {"value": 870, "unit": "mL"}
